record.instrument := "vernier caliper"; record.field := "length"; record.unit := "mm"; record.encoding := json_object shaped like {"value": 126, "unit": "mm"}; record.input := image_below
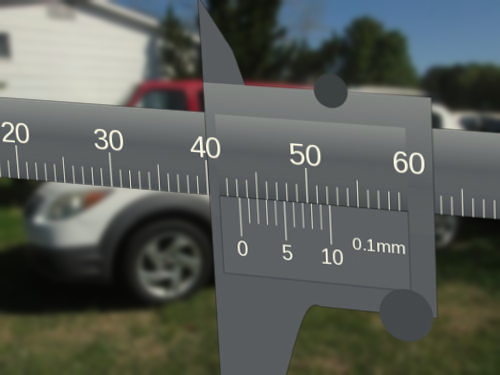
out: {"value": 43.2, "unit": "mm"}
